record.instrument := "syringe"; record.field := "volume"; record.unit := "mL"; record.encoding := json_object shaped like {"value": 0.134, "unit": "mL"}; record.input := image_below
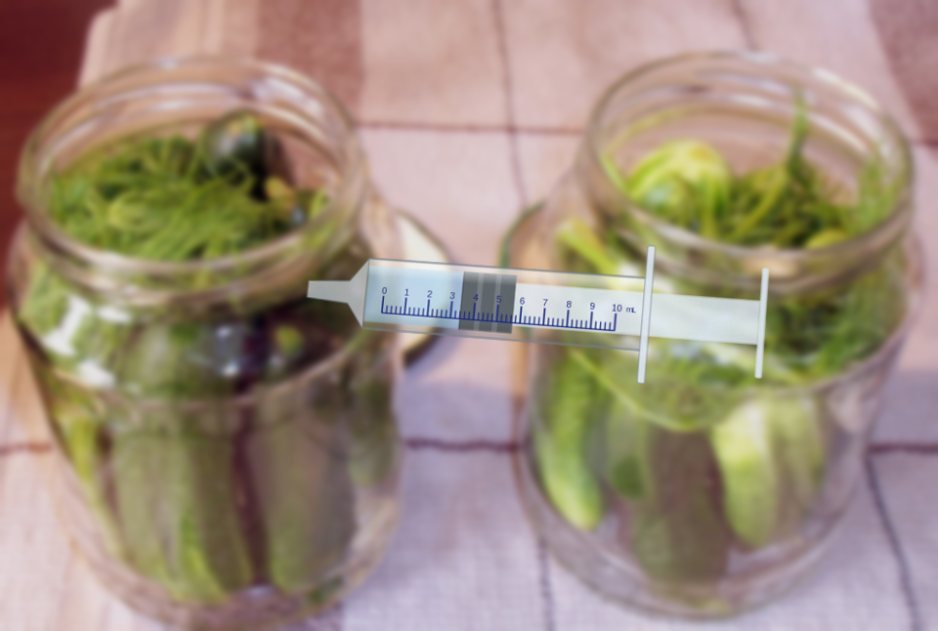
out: {"value": 3.4, "unit": "mL"}
